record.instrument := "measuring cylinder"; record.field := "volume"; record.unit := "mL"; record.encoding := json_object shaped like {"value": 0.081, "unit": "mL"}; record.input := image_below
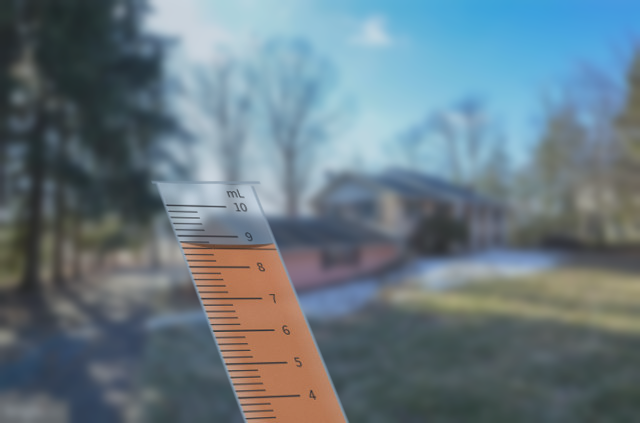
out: {"value": 8.6, "unit": "mL"}
